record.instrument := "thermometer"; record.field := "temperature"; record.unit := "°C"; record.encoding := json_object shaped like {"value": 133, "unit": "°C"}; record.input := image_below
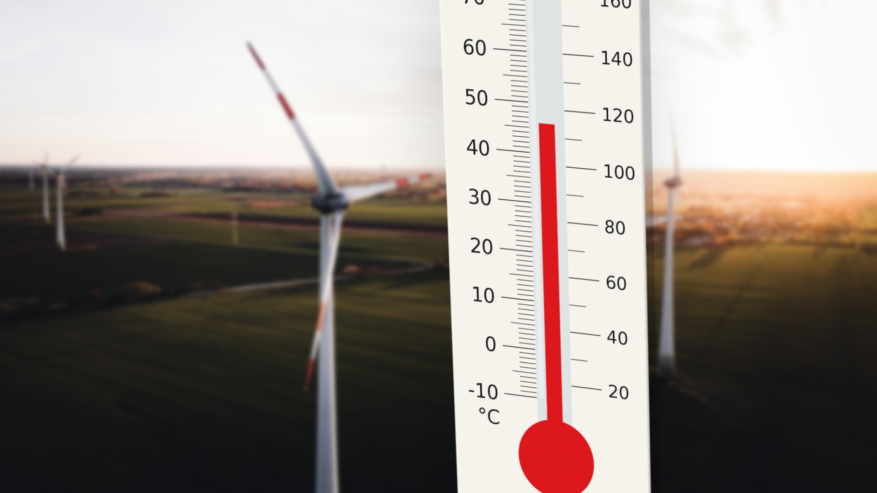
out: {"value": 46, "unit": "°C"}
